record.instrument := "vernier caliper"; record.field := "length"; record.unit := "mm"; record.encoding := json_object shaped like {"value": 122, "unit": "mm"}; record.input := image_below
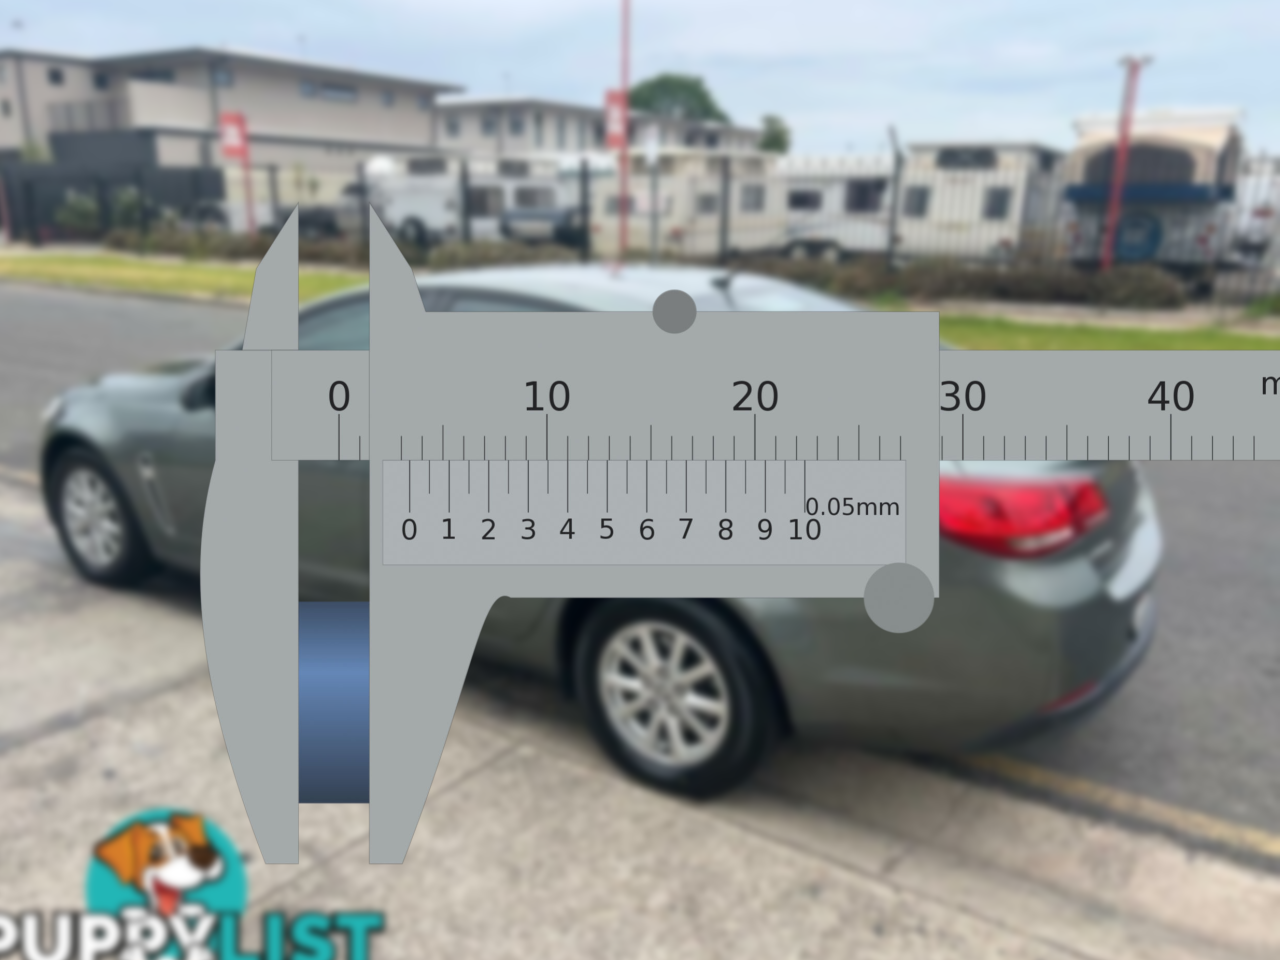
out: {"value": 3.4, "unit": "mm"}
